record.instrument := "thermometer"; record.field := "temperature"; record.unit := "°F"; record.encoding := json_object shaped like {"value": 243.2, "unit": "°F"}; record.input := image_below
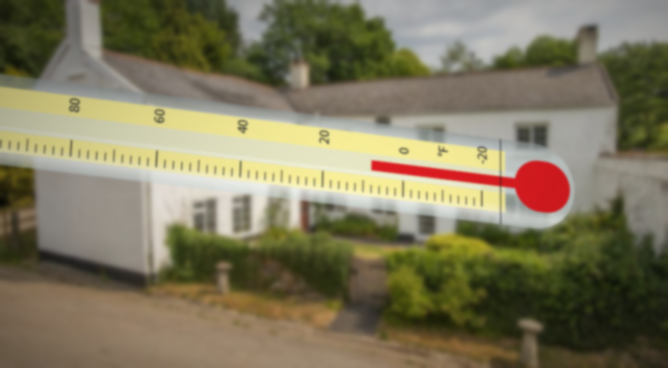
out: {"value": 8, "unit": "°F"}
